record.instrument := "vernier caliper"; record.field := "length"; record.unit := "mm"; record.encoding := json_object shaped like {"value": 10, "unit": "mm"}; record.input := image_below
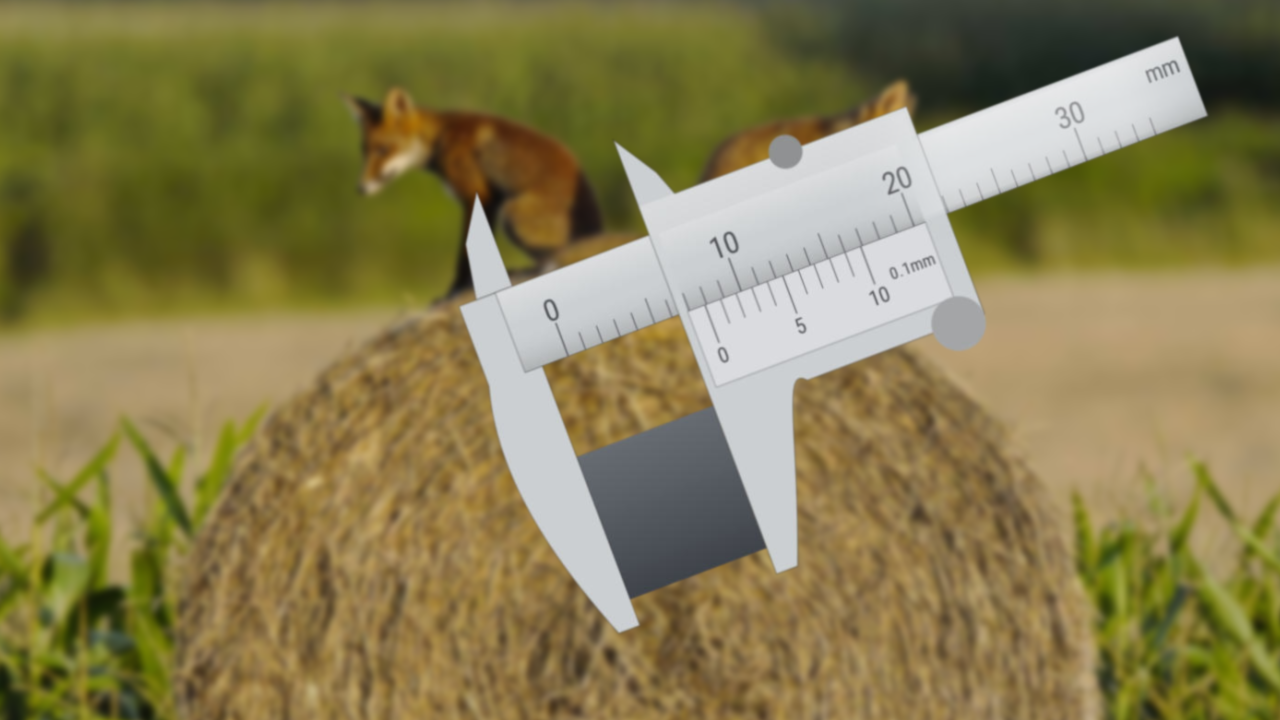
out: {"value": 7.9, "unit": "mm"}
